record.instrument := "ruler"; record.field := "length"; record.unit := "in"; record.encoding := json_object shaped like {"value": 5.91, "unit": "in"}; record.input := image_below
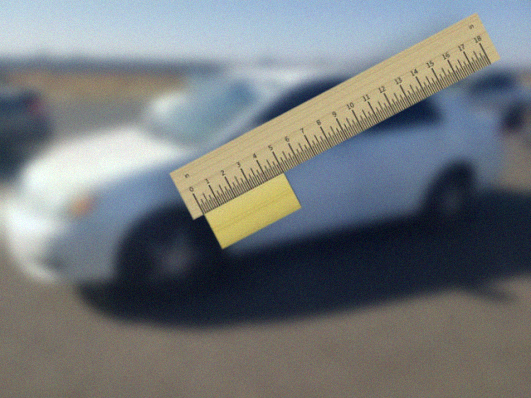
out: {"value": 5, "unit": "in"}
